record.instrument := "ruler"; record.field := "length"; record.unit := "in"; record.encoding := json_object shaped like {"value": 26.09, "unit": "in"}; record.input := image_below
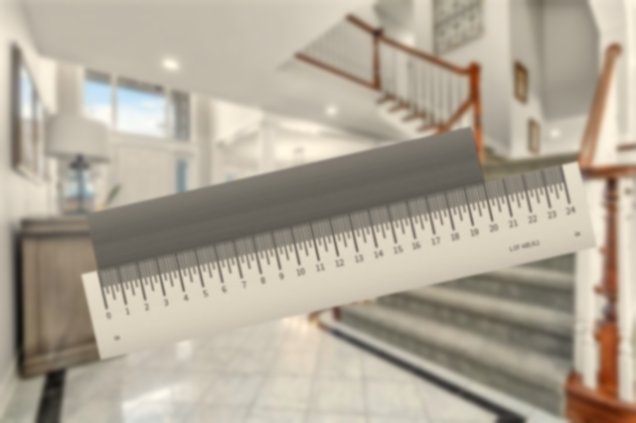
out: {"value": 20, "unit": "in"}
